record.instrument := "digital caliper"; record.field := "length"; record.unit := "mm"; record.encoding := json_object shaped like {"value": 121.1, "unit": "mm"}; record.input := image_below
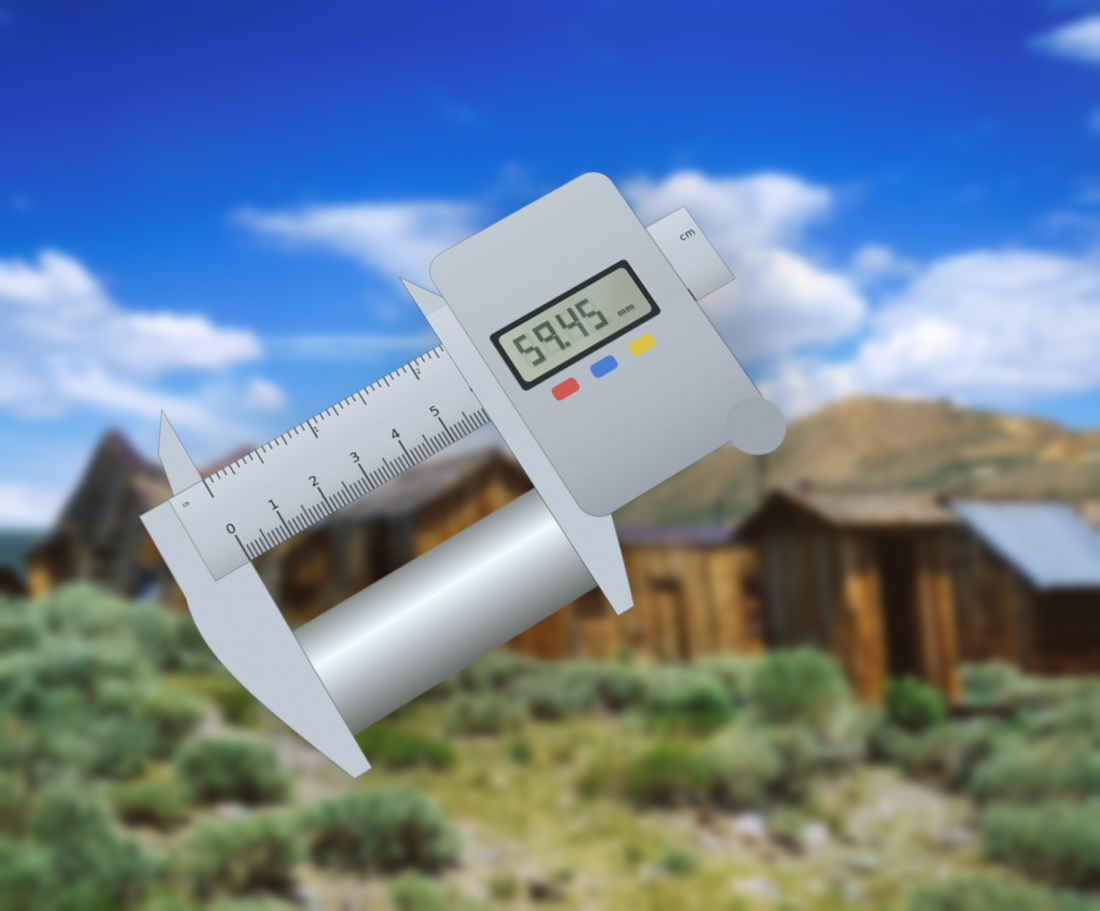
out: {"value": 59.45, "unit": "mm"}
